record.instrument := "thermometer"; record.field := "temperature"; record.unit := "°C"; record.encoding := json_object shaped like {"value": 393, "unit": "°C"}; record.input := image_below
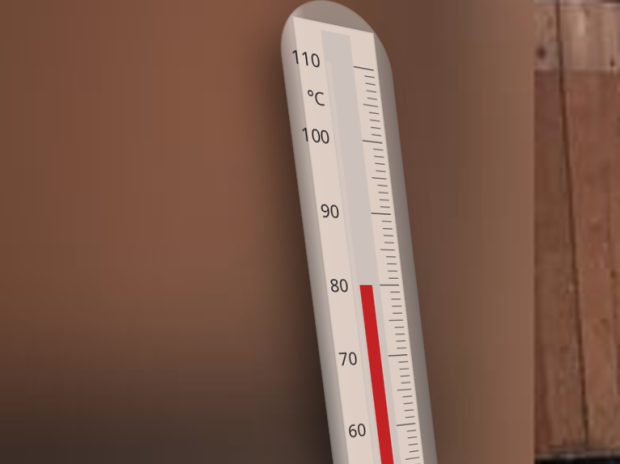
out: {"value": 80, "unit": "°C"}
